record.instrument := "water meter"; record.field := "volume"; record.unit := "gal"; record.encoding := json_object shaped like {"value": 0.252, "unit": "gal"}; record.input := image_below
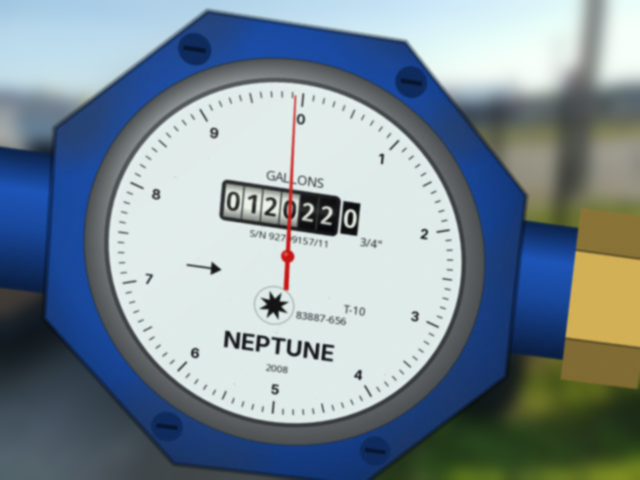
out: {"value": 120219.9, "unit": "gal"}
